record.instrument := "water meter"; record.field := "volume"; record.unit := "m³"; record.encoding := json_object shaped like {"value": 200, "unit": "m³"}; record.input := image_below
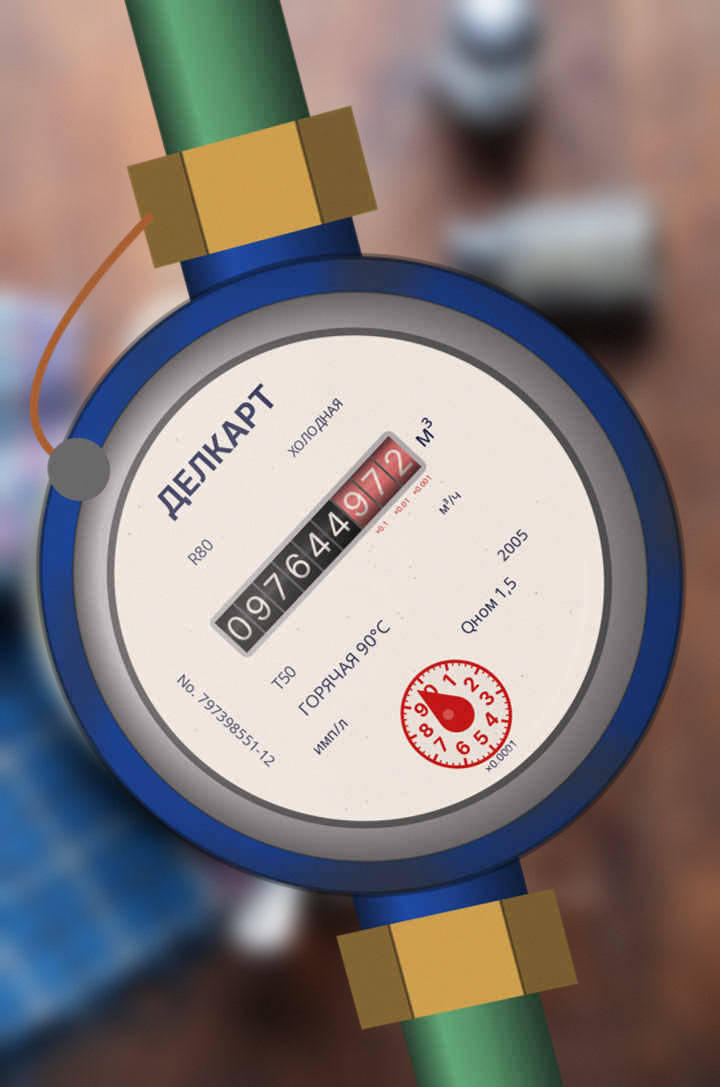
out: {"value": 97644.9719, "unit": "m³"}
